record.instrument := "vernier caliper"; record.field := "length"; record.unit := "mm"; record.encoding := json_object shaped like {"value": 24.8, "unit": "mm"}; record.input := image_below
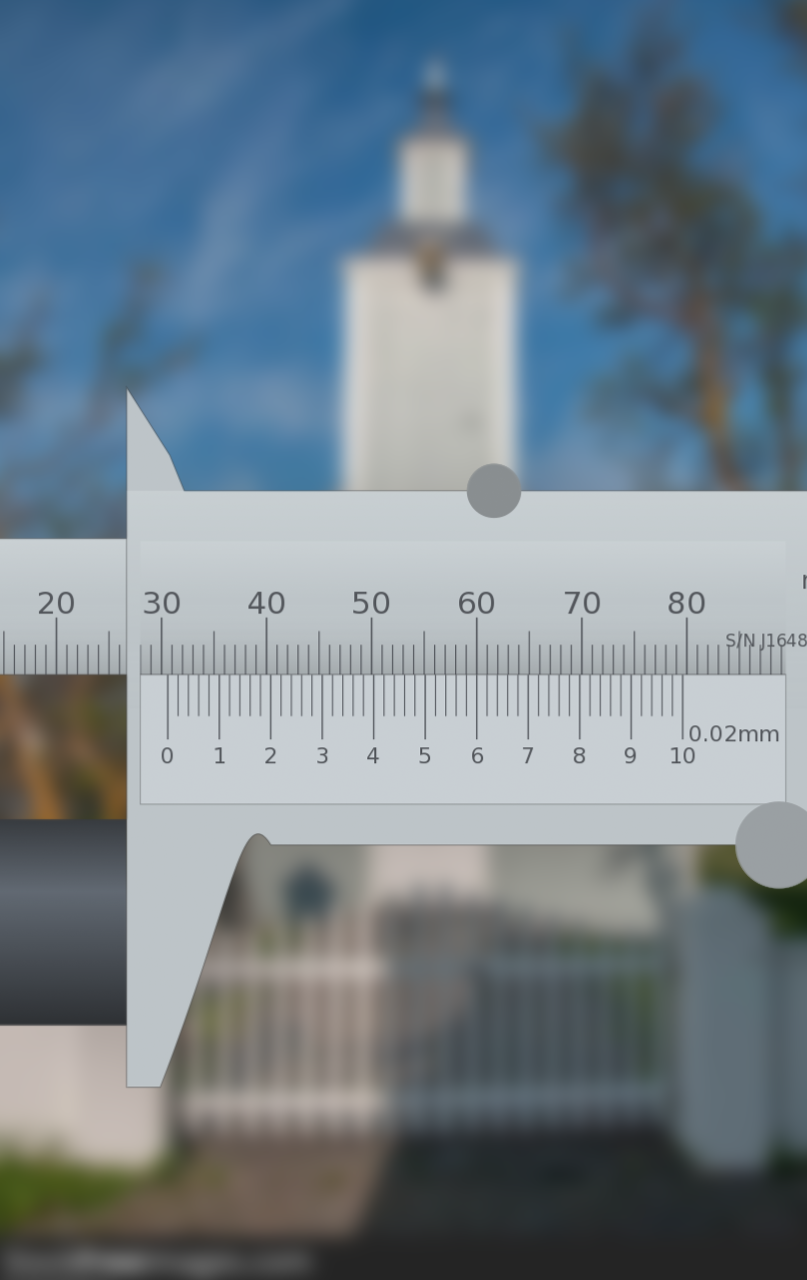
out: {"value": 30.6, "unit": "mm"}
